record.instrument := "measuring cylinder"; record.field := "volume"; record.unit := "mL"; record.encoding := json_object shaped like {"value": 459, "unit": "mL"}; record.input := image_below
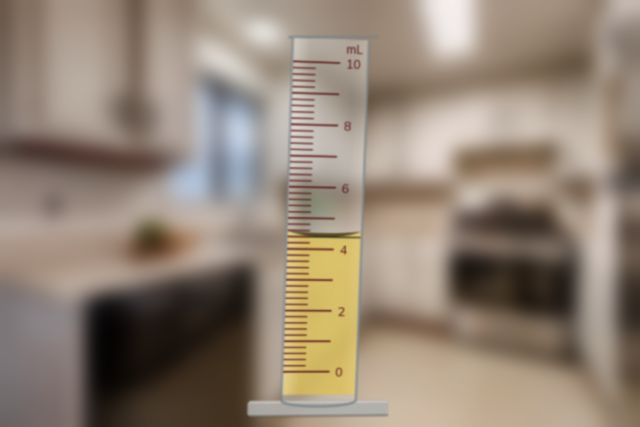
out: {"value": 4.4, "unit": "mL"}
